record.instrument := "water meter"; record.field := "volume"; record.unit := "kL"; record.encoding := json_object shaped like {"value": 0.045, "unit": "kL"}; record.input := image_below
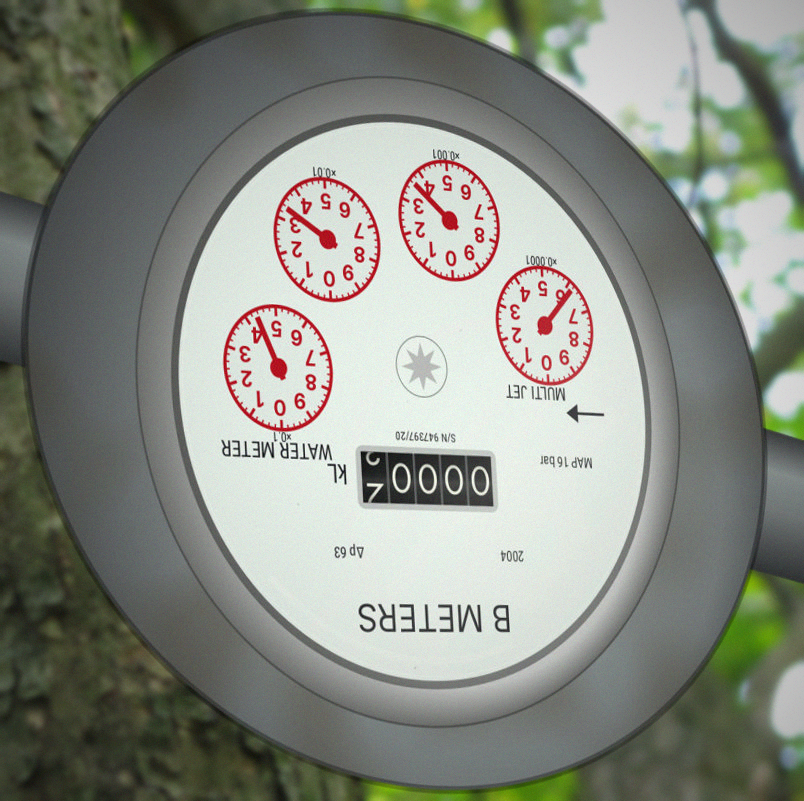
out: {"value": 2.4336, "unit": "kL"}
